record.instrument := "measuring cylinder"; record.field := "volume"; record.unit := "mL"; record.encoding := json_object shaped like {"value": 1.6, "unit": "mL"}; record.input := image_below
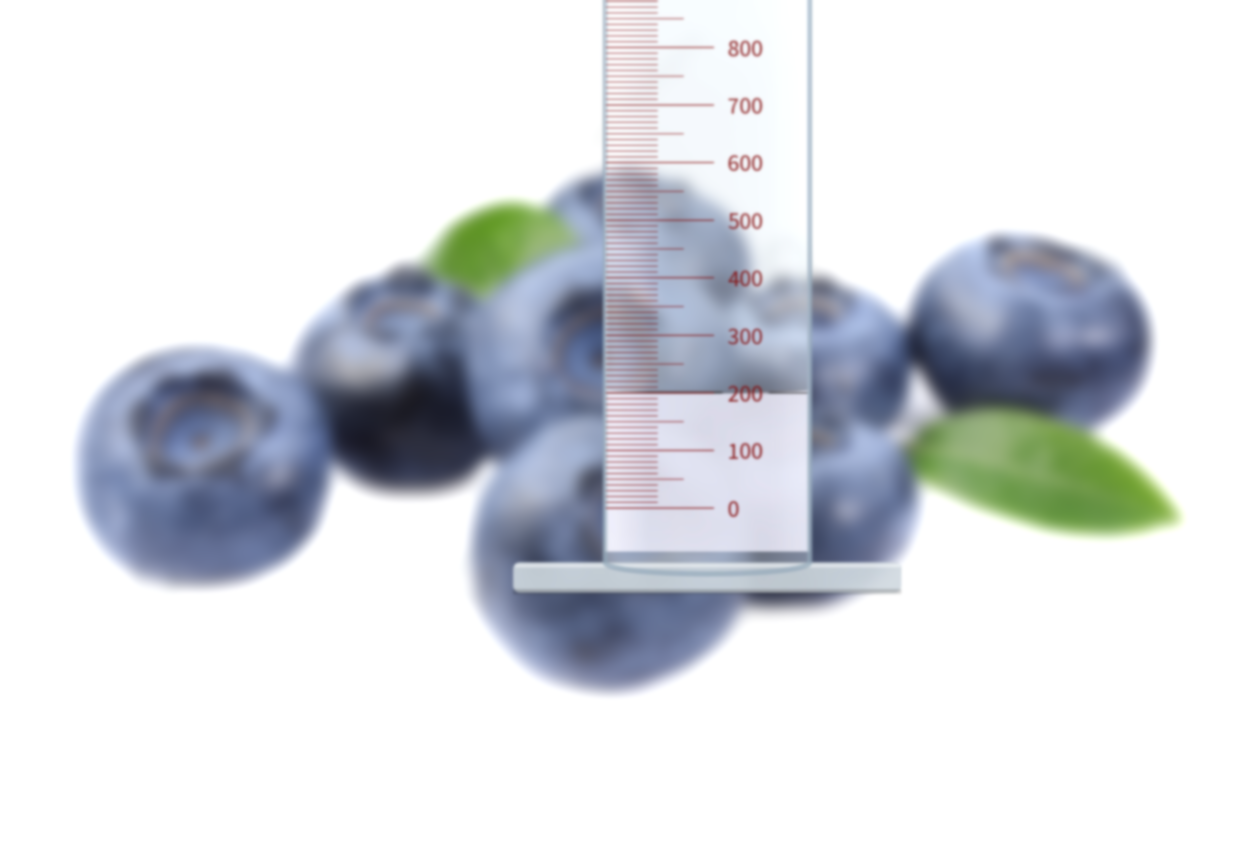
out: {"value": 200, "unit": "mL"}
